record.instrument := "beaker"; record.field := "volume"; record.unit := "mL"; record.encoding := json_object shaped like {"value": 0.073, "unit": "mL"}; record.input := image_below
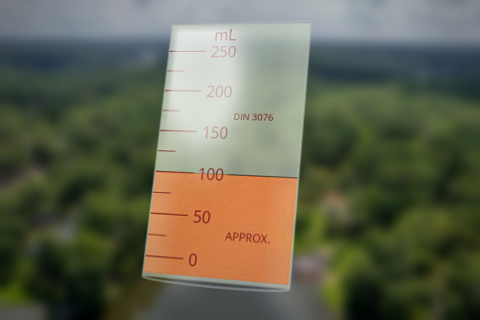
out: {"value": 100, "unit": "mL"}
